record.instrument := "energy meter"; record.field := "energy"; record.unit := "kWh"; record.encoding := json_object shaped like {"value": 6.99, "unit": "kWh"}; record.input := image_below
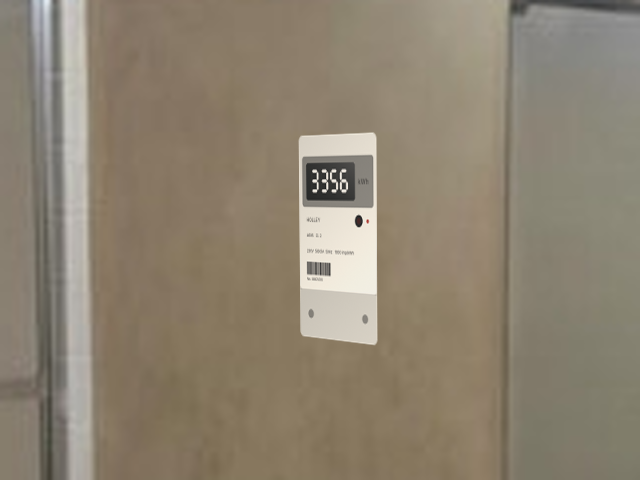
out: {"value": 3356, "unit": "kWh"}
